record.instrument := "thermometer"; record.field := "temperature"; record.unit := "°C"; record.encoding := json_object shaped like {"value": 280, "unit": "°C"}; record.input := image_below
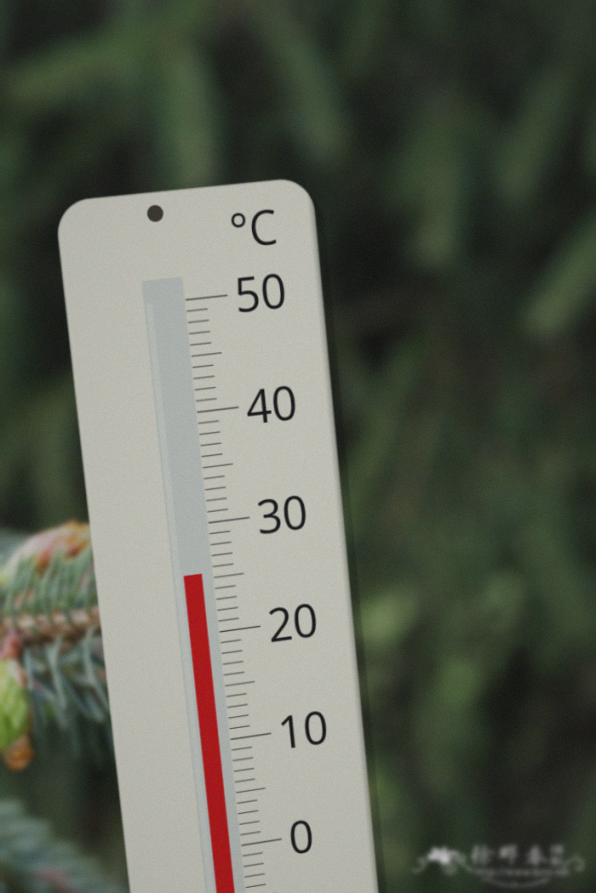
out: {"value": 25.5, "unit": "°C"}
